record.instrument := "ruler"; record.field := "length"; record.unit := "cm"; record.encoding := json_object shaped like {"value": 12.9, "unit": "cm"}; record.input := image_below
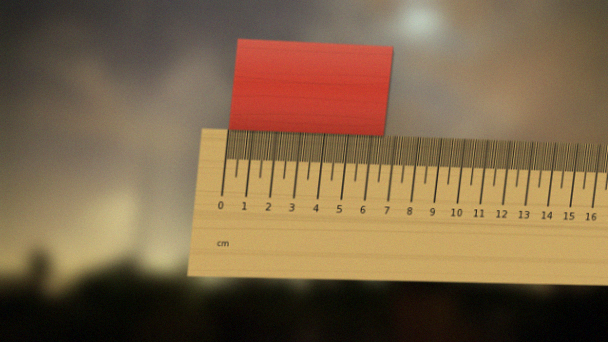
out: {"value": 6.5, "unit": "cm"}
